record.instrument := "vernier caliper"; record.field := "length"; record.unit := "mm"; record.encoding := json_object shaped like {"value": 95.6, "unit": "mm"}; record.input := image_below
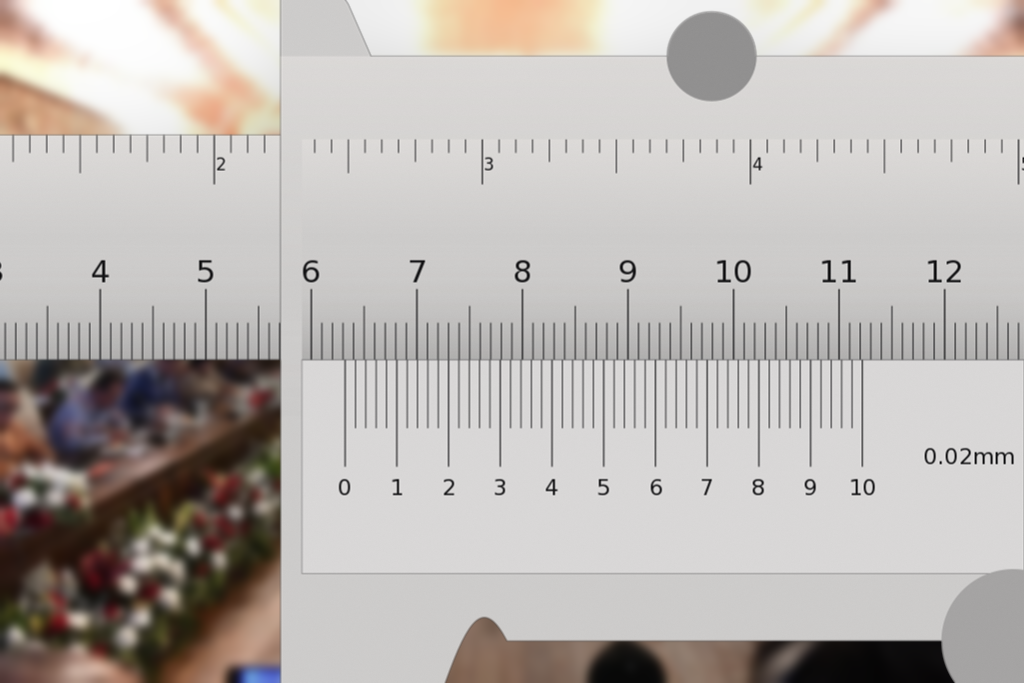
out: {"value": 63.2, "unit": "mm"}
